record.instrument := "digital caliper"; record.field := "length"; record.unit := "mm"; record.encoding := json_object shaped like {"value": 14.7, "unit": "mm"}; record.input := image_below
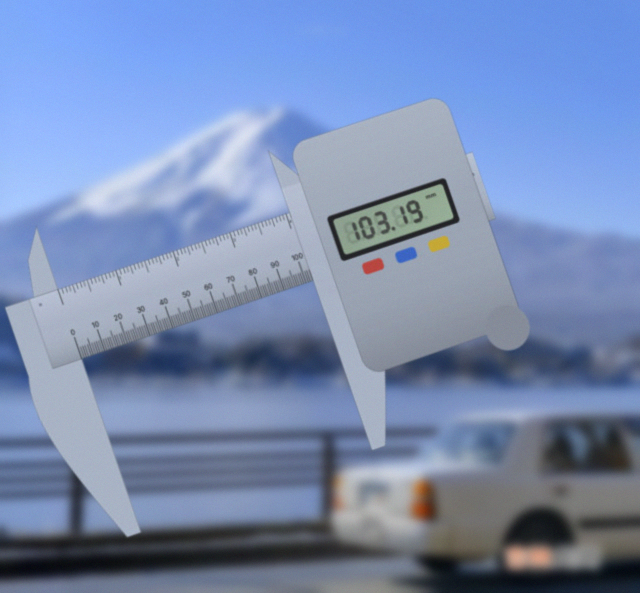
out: {"value": 103.19, "unit": "mm"}
